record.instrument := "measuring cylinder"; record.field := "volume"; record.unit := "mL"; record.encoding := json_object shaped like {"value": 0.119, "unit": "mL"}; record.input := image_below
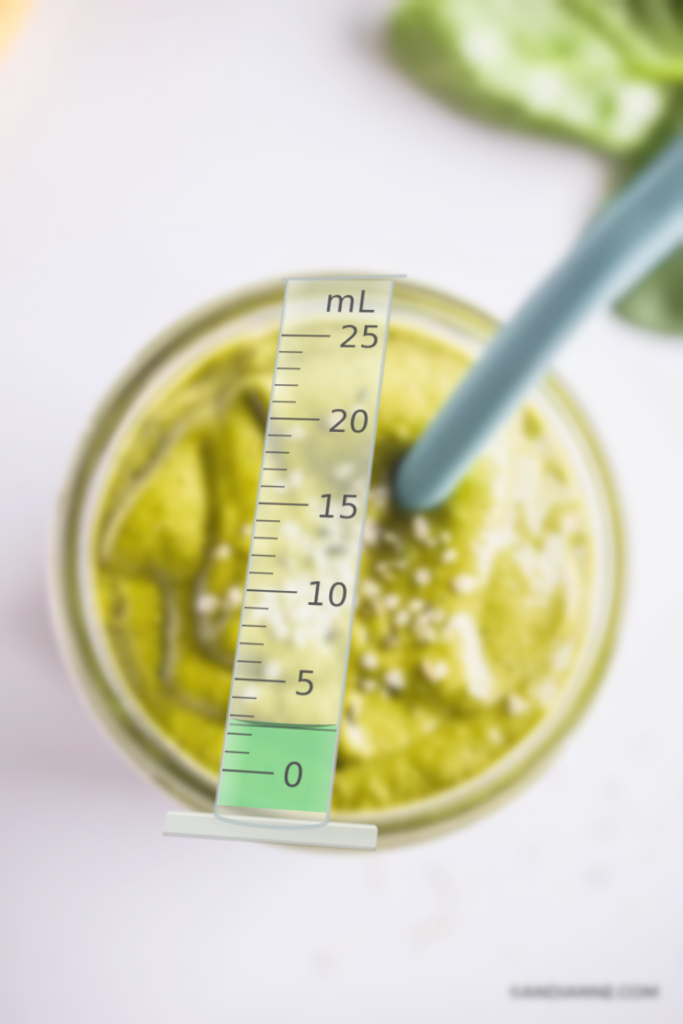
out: {"value": 2.5, "unit": "mL"}
